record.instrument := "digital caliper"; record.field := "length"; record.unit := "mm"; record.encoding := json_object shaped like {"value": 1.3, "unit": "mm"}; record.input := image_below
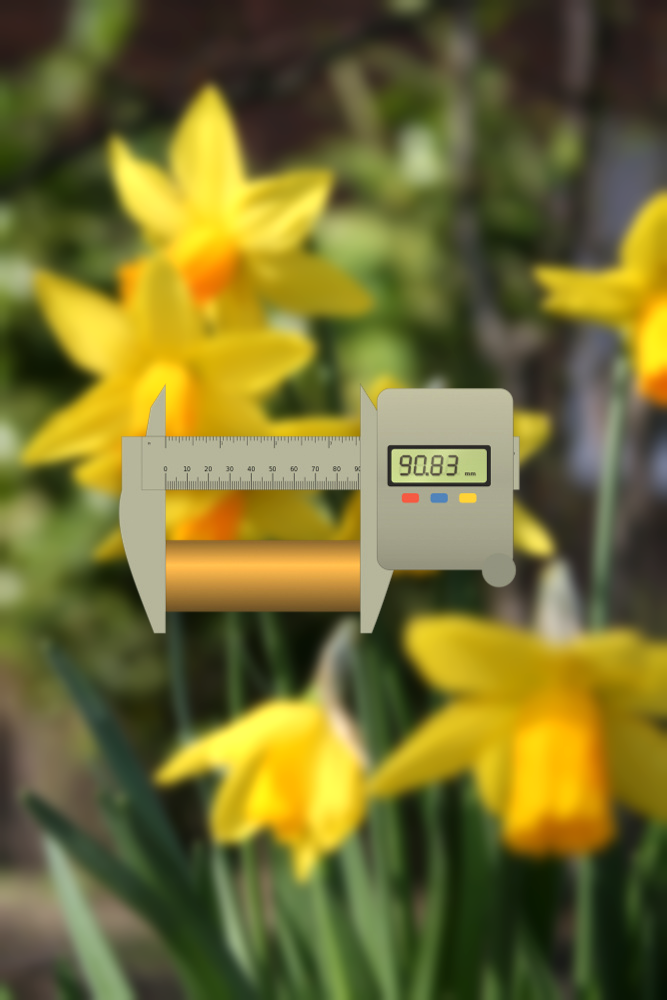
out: {"value": 90.83, "unit": "mm"}
